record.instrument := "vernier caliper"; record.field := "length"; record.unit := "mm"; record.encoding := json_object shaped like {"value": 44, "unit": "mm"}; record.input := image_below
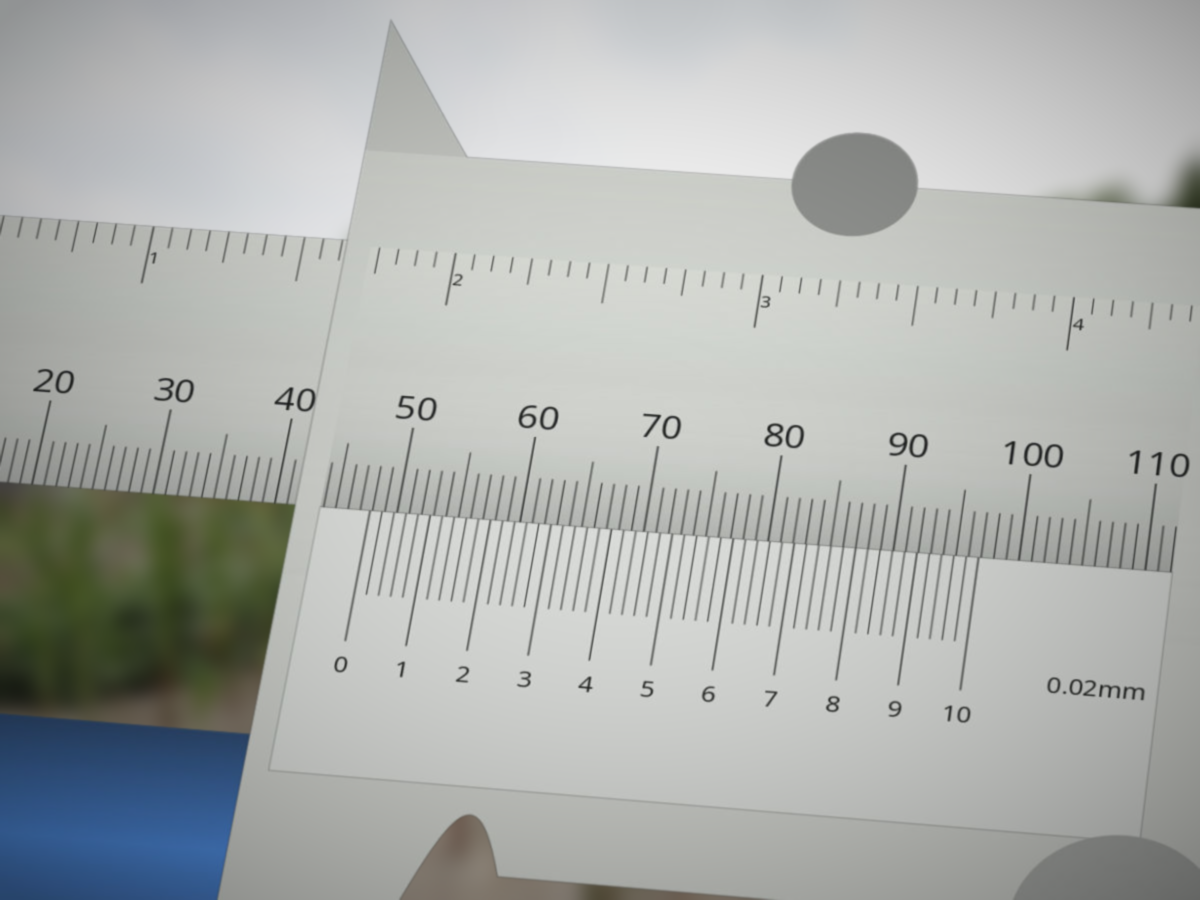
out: {"value": 47.8, "unit": "mm"}
